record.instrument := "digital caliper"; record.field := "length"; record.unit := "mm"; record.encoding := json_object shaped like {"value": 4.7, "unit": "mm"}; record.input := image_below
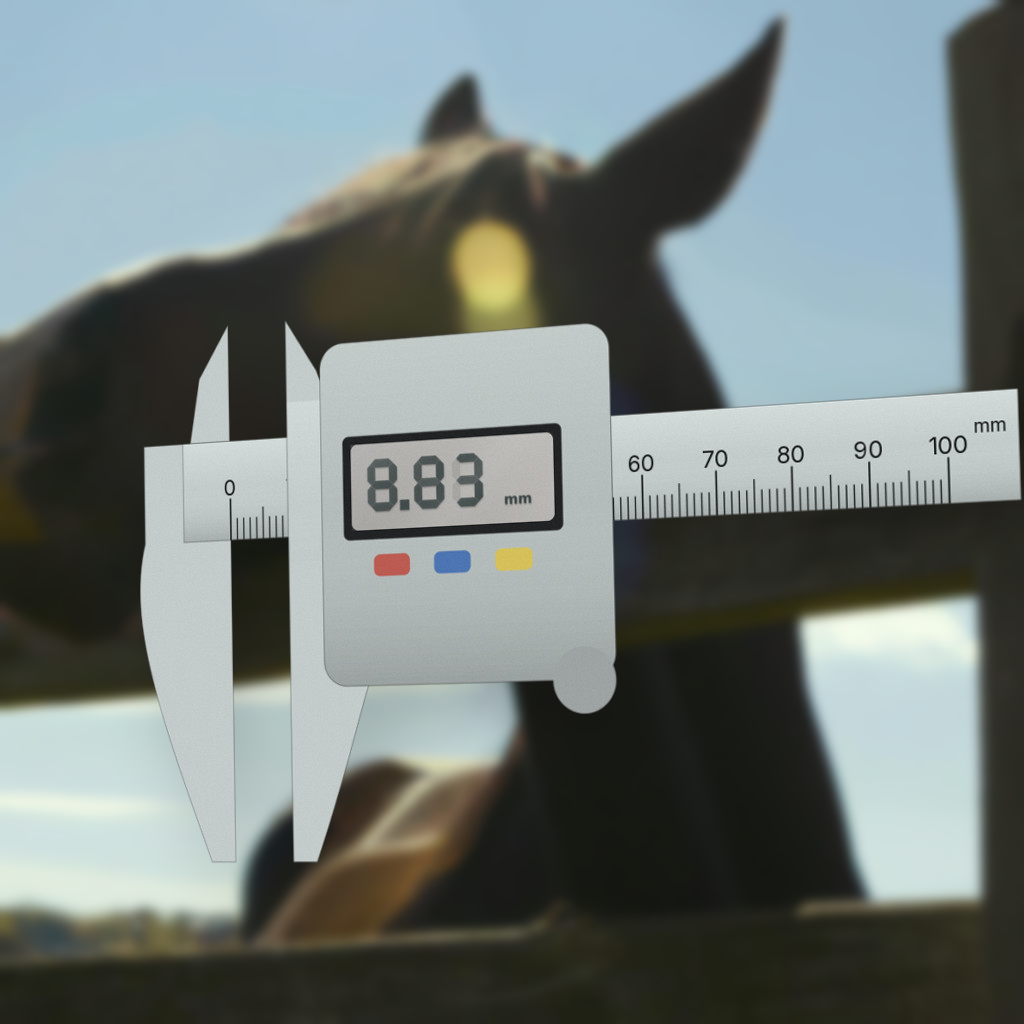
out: {"value": 8.83, "unit": "mm"}
